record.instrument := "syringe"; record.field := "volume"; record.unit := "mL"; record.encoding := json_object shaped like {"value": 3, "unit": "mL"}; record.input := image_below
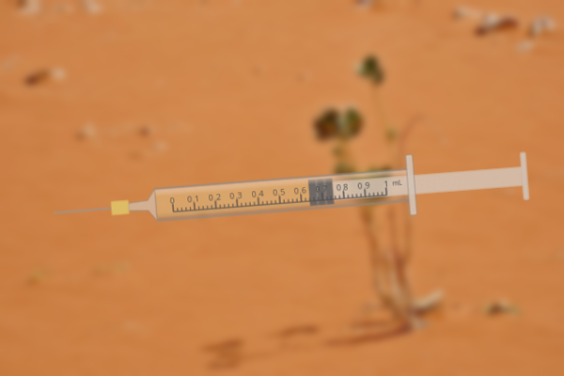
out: {"value": 0.64, "unit": "mL"}
